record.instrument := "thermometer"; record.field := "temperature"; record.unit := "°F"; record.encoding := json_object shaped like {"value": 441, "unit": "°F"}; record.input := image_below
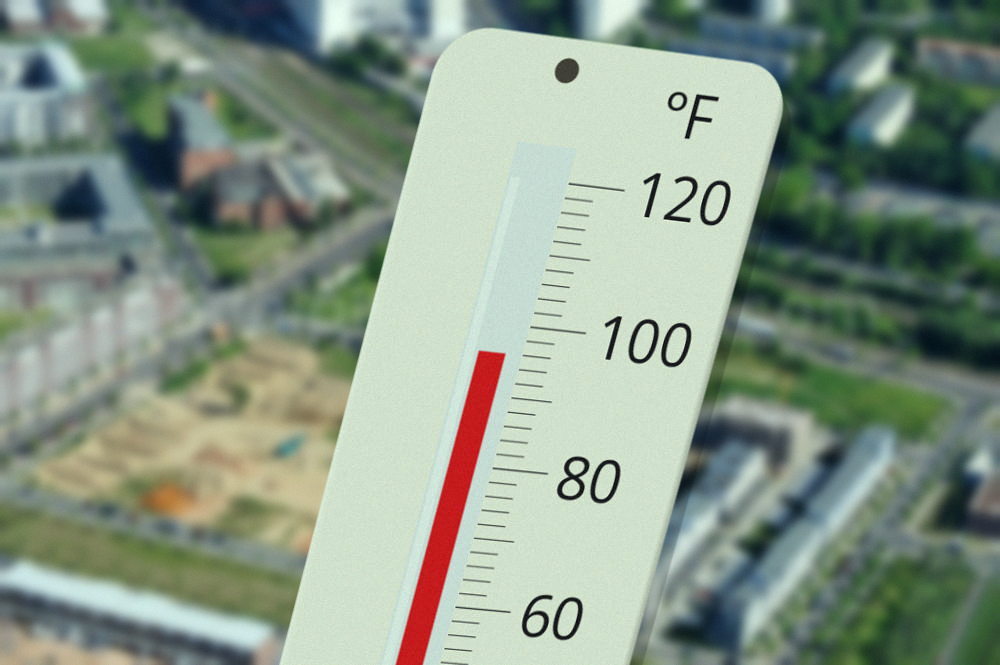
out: {"value": 96, "unit": "°F"}
